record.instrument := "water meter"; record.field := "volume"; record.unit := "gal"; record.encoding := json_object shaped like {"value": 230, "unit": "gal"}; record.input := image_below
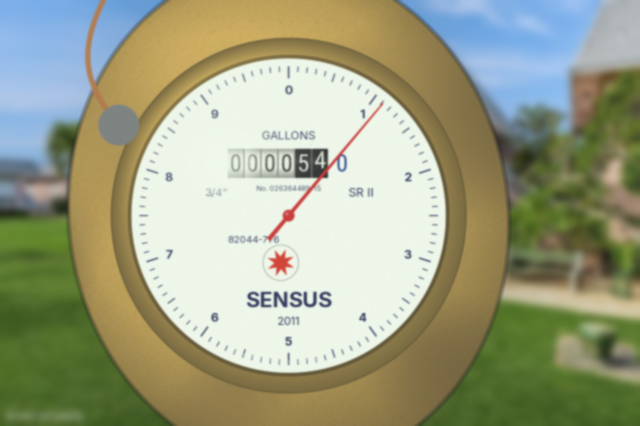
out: {"value": 541.1, "unit": "gal"}
